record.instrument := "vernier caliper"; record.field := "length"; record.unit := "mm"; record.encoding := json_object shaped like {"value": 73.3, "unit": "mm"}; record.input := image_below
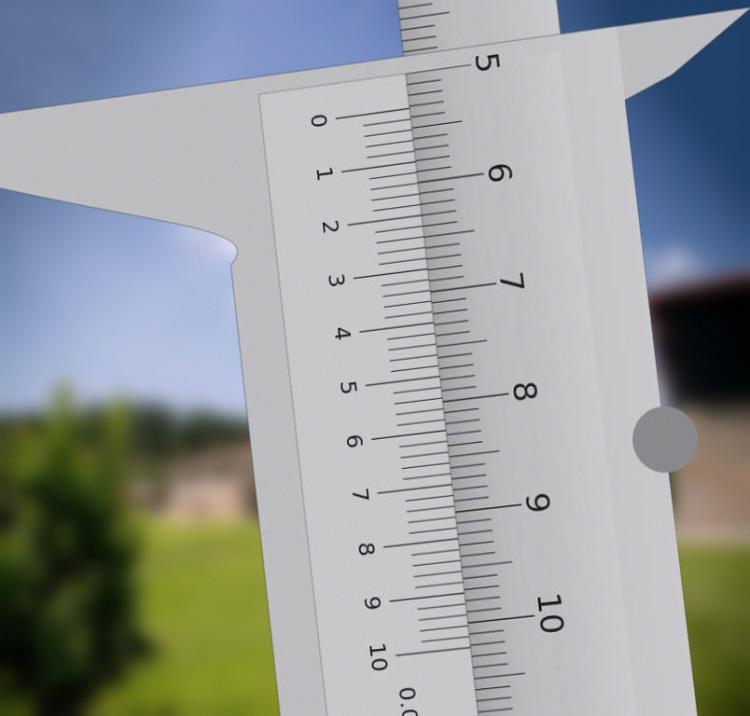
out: {"value": 53.2, "unit": "mm"}
